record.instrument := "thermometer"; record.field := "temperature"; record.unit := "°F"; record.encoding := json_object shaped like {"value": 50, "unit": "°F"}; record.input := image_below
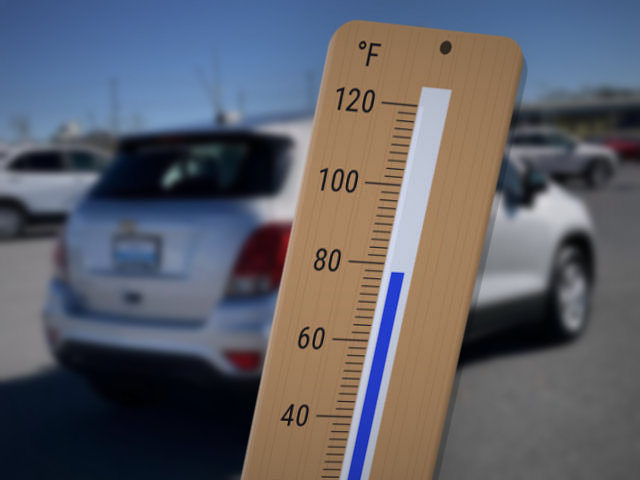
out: {"value": 78, "unit": "°F"}
